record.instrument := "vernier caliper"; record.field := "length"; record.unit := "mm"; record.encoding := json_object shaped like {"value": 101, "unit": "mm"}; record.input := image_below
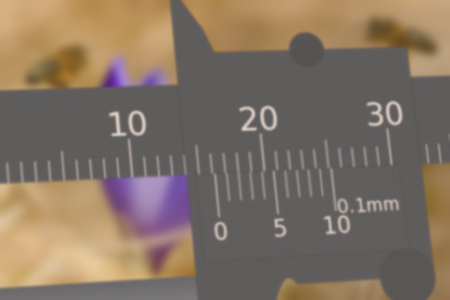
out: {"value": 16.2, "unit": "mm"}
